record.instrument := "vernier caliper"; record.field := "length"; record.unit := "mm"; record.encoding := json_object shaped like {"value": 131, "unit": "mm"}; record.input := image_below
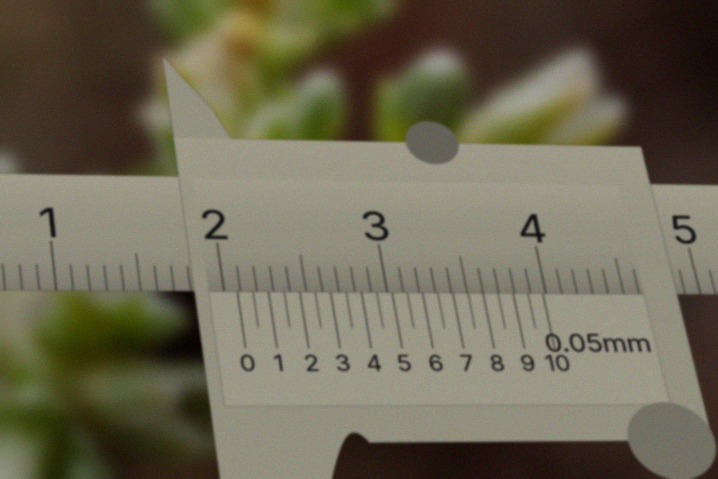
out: {"value": 20.8, "unit": "mm"}
